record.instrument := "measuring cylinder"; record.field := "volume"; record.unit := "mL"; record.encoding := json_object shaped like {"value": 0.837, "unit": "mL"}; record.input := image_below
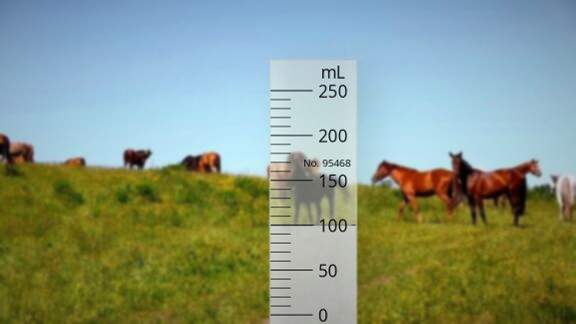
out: {"value": 100, "unit": "mL"}
